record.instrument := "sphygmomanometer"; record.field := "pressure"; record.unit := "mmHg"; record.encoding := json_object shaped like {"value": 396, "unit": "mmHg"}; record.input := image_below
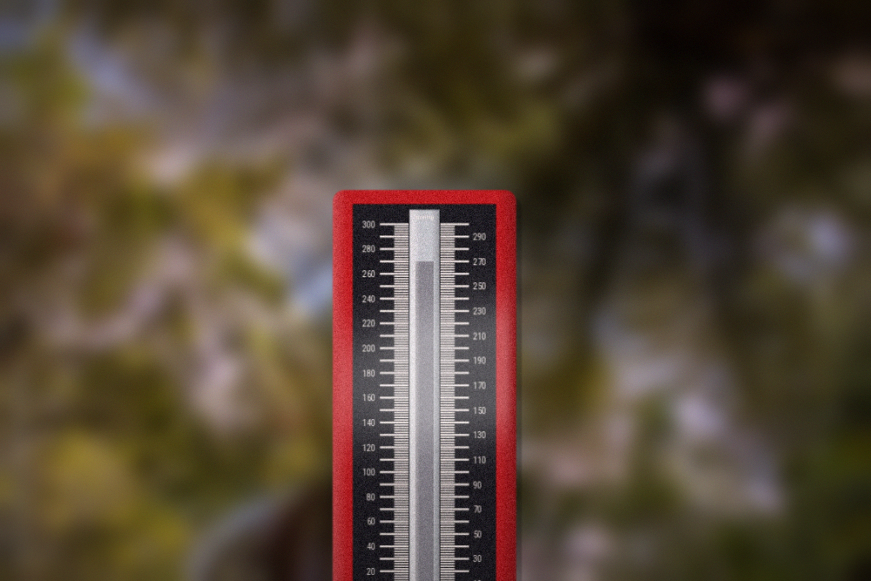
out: {"value": 270, "unit": "mmHg"}
